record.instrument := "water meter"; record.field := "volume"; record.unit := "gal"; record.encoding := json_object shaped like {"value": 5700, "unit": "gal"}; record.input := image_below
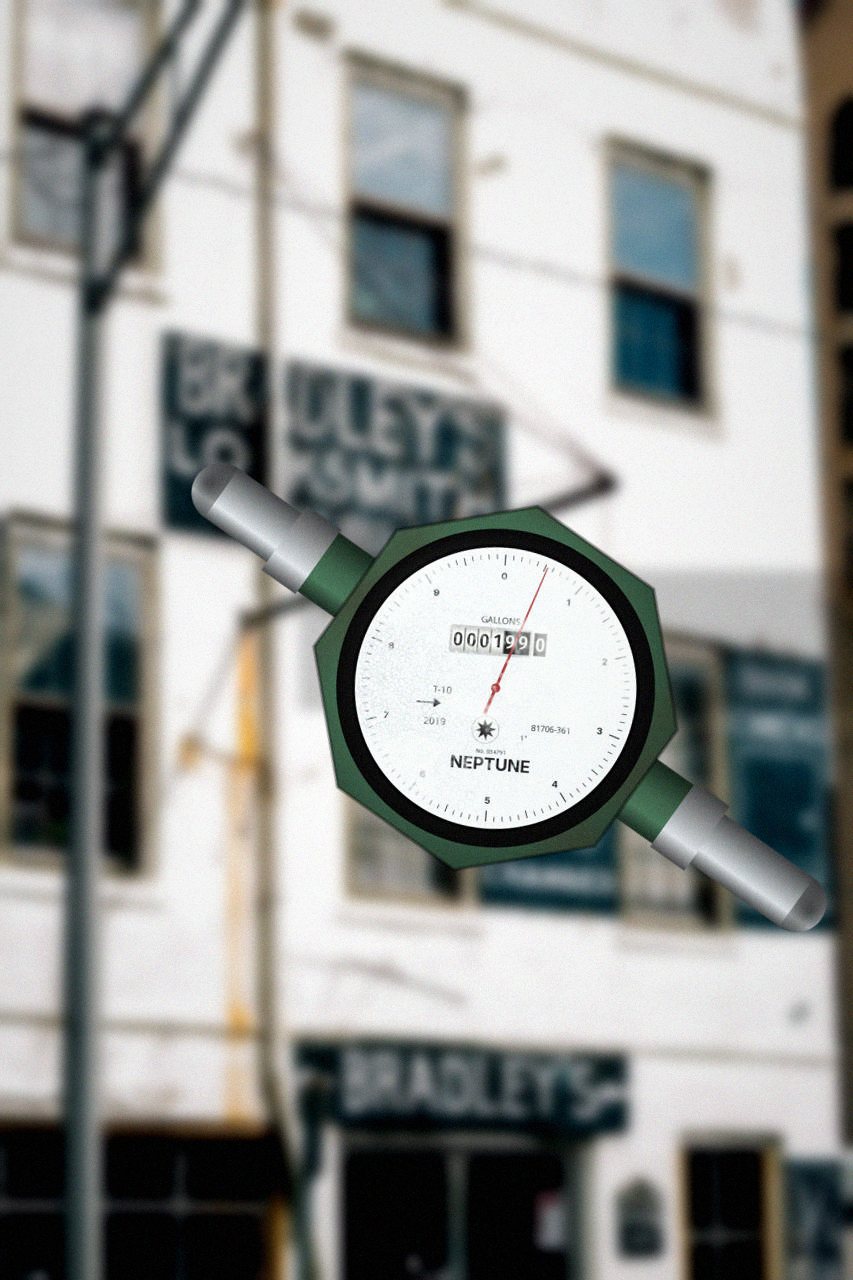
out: {"value": 1990.5, "unit": "gal"}
